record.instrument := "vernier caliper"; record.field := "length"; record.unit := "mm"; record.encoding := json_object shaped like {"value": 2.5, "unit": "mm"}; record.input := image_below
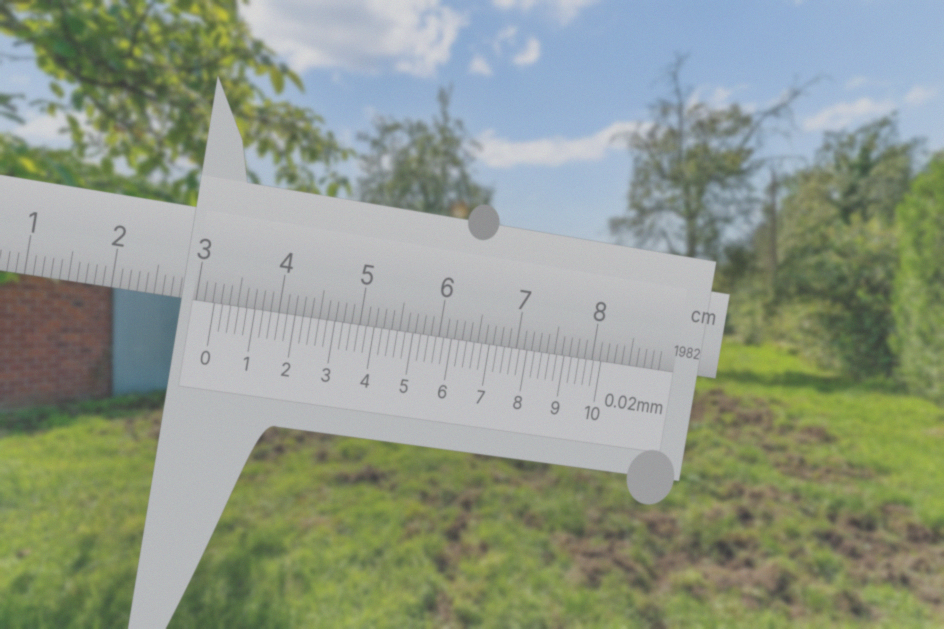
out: {"value": 32.2, "unit": "mm"}
